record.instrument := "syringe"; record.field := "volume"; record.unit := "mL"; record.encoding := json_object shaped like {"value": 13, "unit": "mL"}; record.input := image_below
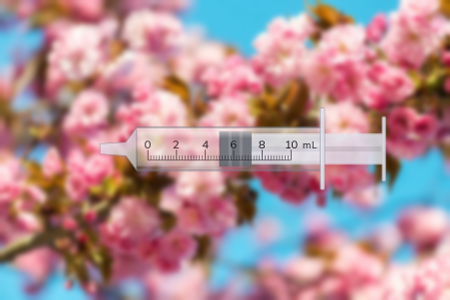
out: {"value": 5, "unit": "mL"}
